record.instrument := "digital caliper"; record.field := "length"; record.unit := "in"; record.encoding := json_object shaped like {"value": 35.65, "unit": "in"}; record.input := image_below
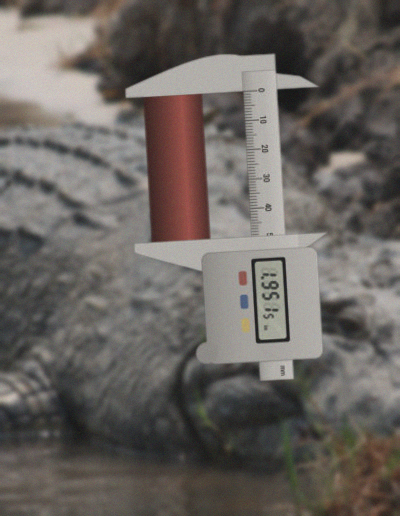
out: {"value": 1.9515, "unit": "in"}
